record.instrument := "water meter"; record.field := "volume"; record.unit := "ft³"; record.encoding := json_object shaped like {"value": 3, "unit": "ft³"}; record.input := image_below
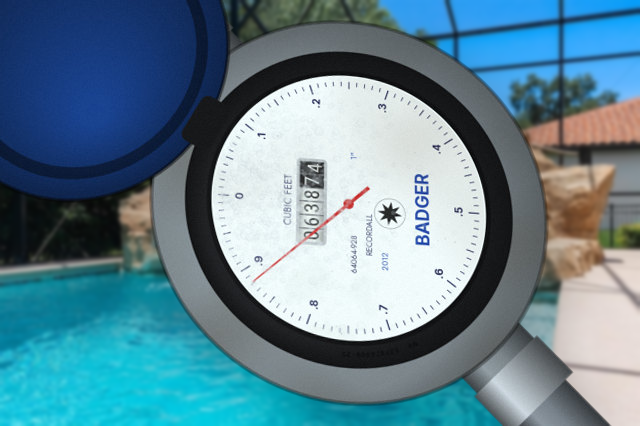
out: {"value": 63873.88, "unit": "ft³"}
